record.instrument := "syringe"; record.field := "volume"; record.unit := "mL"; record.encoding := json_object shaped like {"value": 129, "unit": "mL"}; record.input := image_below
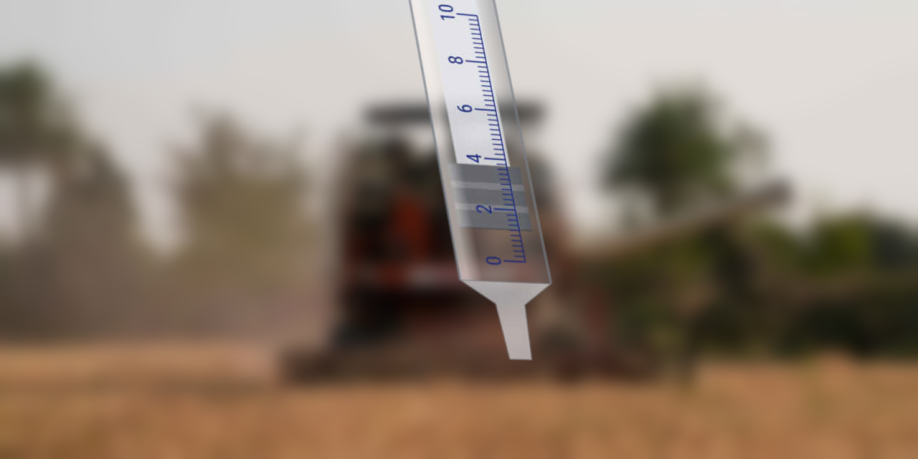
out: {"value": 1.2, "unit": "mL"}
